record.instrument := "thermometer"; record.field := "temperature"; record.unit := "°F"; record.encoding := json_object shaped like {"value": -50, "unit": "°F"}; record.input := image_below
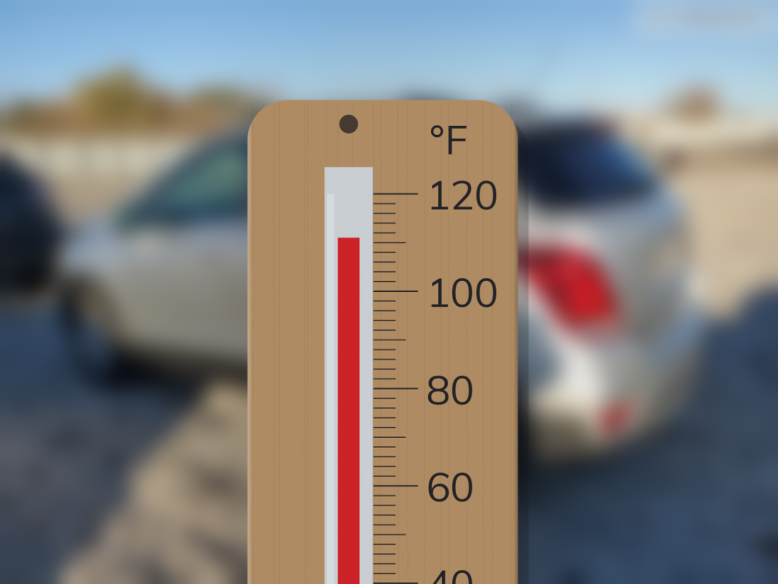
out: {"value": 111, "unit": "°F"}
